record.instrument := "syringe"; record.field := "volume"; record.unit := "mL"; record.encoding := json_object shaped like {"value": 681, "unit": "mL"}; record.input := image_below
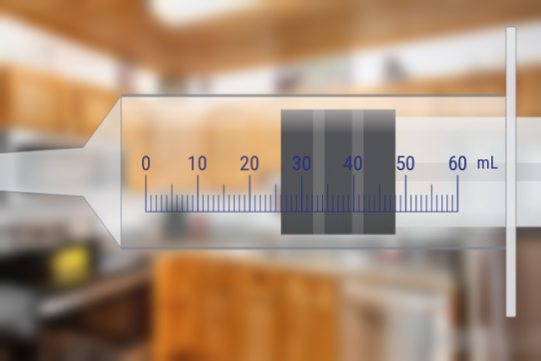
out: {"value": 26, "unit": "mL"}
